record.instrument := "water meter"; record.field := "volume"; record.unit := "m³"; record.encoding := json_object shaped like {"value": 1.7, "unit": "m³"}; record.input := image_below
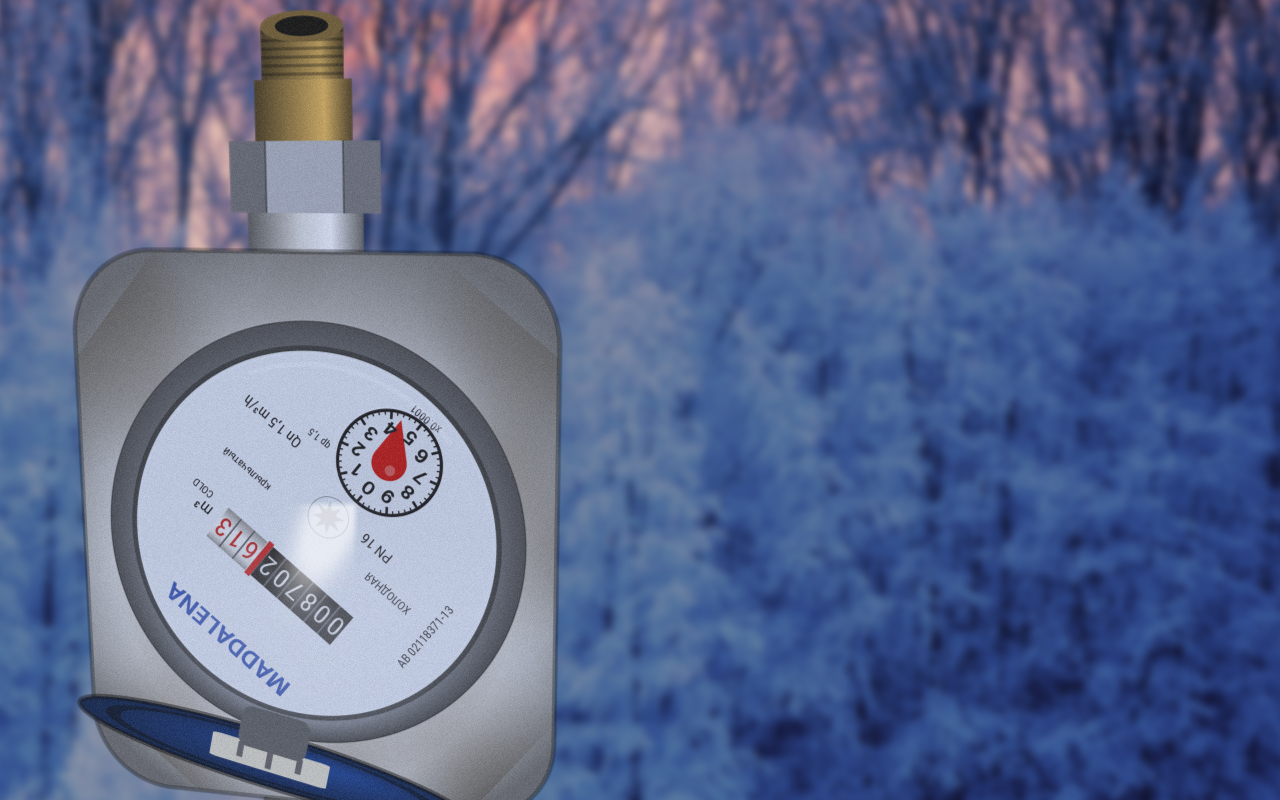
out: {"value": 8702.6134, "unit": "m³"}
